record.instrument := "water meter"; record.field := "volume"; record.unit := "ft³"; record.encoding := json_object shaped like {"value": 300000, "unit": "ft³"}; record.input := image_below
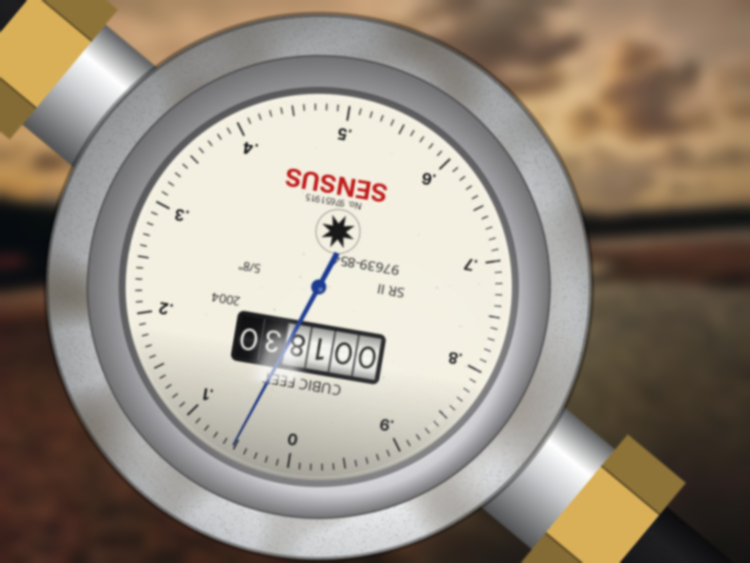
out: {"value": 1830.05, "unit": "ft³"}
